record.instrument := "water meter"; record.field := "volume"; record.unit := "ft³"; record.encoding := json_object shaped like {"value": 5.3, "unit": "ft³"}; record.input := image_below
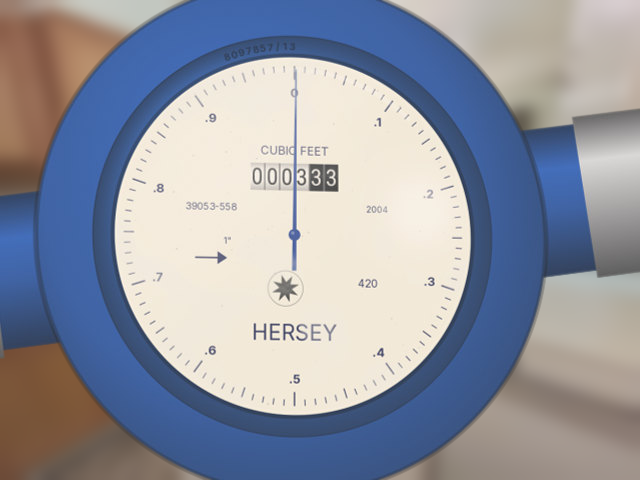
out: {"value": 333.00, "unit": "ft³"}
